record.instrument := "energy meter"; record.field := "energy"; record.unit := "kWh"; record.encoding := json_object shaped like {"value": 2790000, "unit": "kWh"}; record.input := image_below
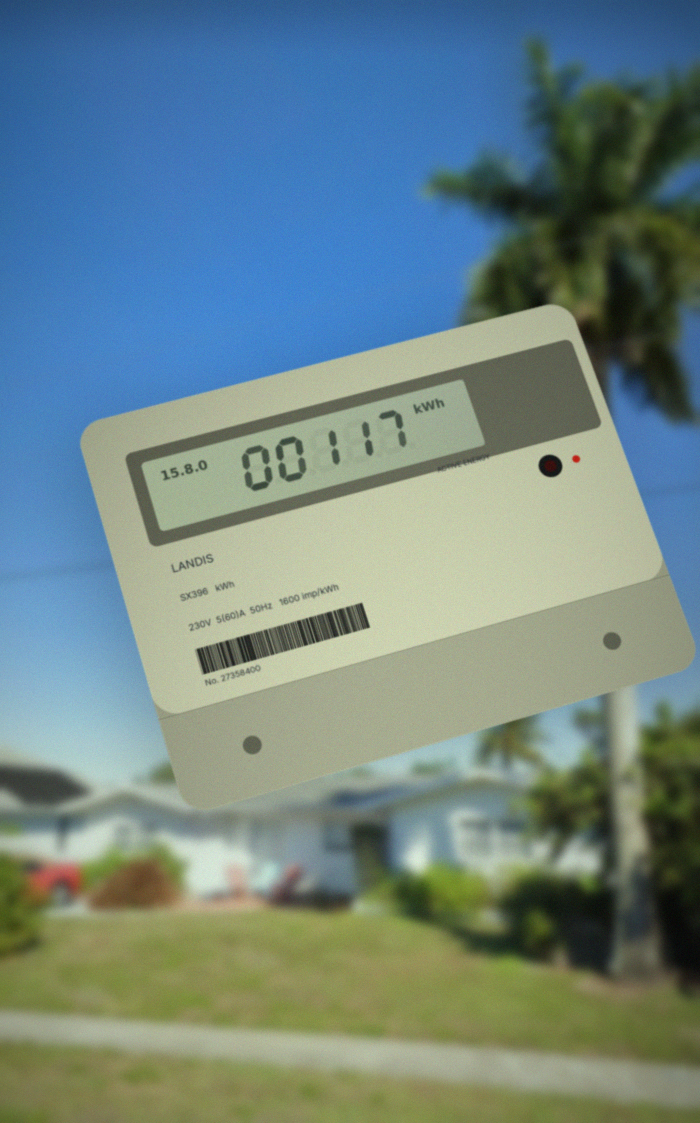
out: {"value": 117, "unit": "kWh"}
